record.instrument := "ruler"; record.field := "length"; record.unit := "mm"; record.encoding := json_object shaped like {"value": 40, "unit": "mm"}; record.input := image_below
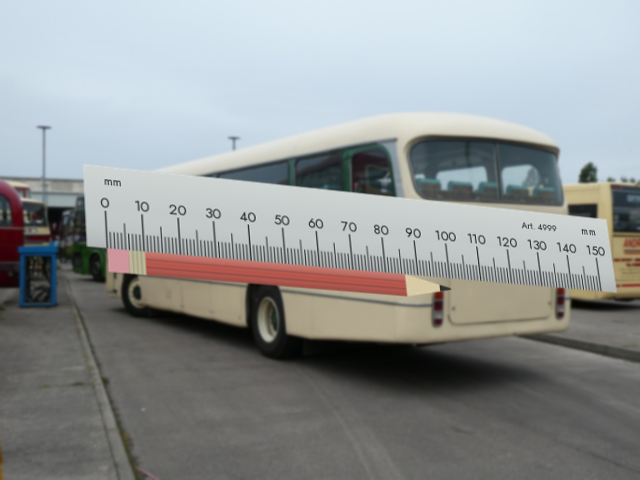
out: {"value": 100, "unit": "mm"}
